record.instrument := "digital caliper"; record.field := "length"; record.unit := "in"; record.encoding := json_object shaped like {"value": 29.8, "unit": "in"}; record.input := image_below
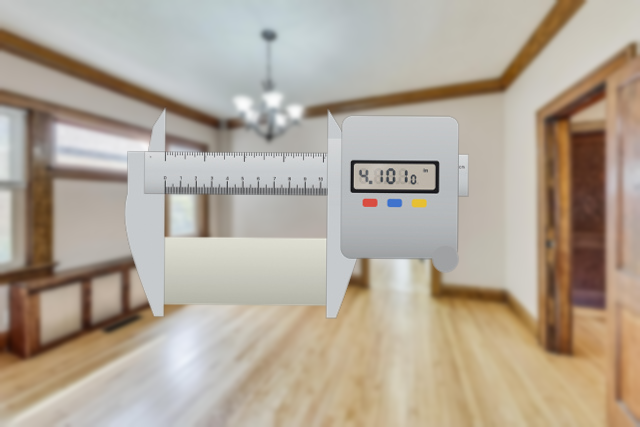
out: {"value": 4.1010, "unit": "in"}
